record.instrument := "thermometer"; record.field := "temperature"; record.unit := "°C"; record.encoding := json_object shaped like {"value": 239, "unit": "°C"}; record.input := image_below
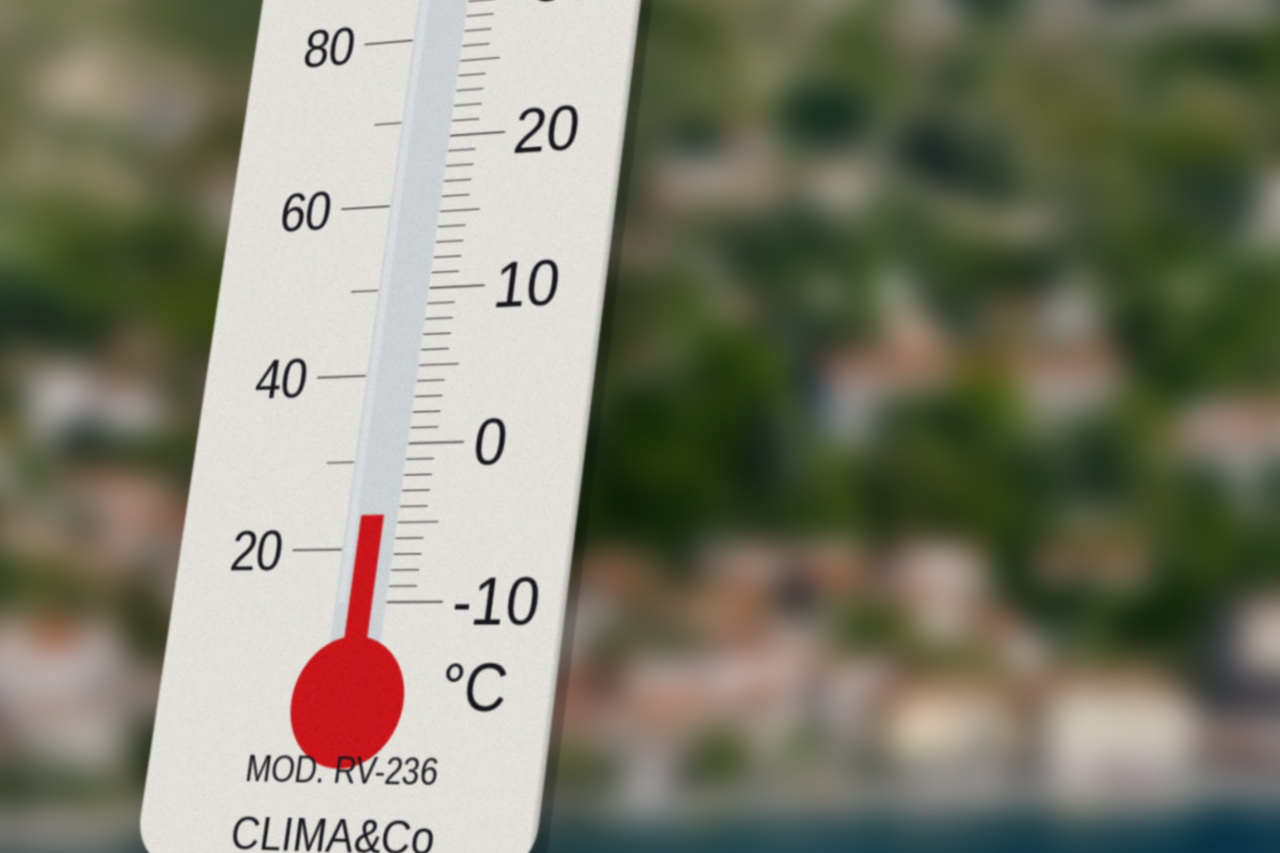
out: {"value": -4.5, "unit": "°C"}
